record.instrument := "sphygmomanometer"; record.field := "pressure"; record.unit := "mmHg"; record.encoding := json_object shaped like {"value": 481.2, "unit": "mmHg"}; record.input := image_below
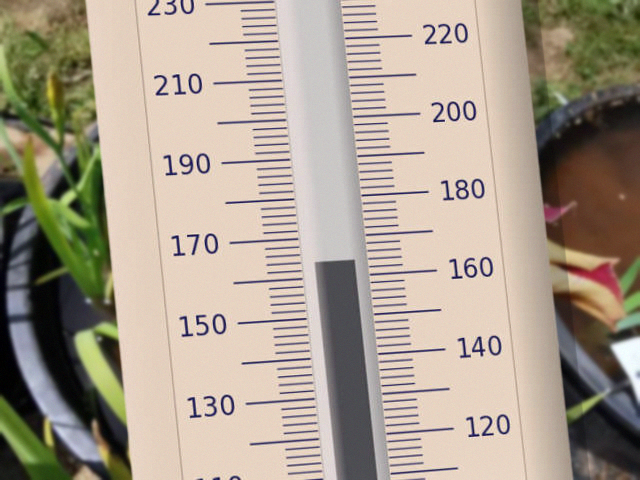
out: {"value": 164, "unit": "mmHg"}
